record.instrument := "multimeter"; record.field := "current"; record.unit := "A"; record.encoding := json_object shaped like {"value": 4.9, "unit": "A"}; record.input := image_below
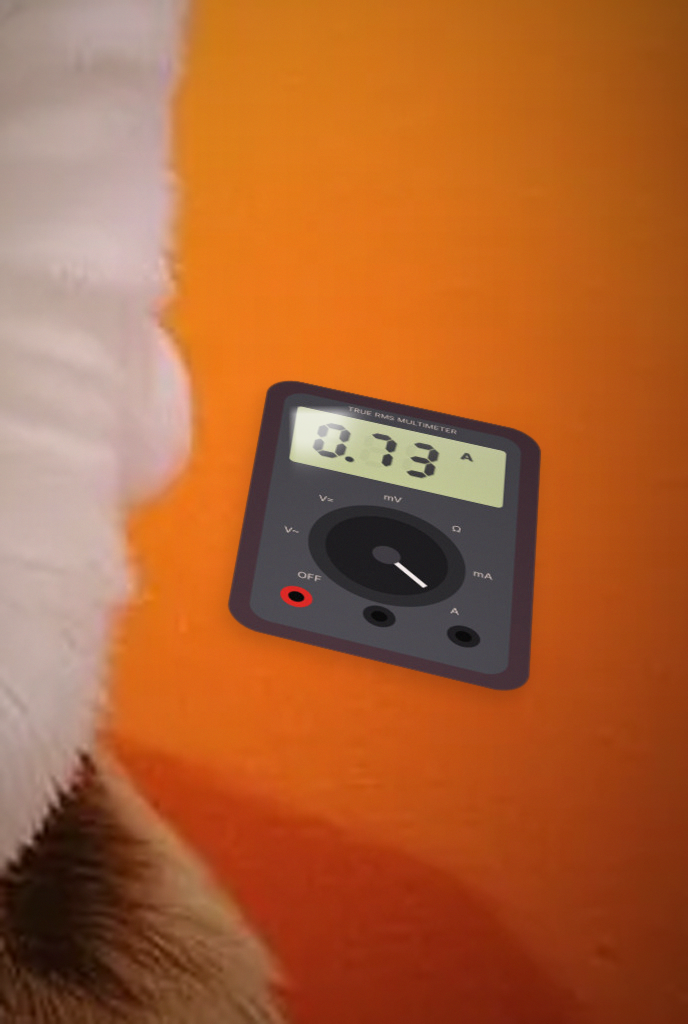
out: {"value": 0.73, "unit": "A"}
